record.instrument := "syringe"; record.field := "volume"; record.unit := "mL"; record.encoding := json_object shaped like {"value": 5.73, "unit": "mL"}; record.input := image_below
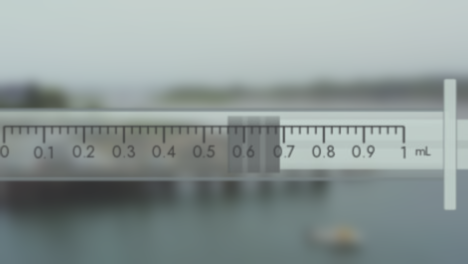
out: {"value": 0.56, "unit": "mL"}
